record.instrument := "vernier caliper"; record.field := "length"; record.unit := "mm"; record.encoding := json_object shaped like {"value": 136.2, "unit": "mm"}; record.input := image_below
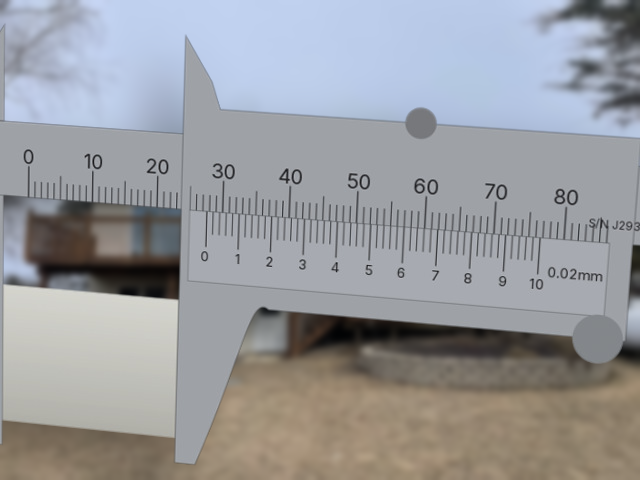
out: {"value": 27.6, "unit": "mm"}
